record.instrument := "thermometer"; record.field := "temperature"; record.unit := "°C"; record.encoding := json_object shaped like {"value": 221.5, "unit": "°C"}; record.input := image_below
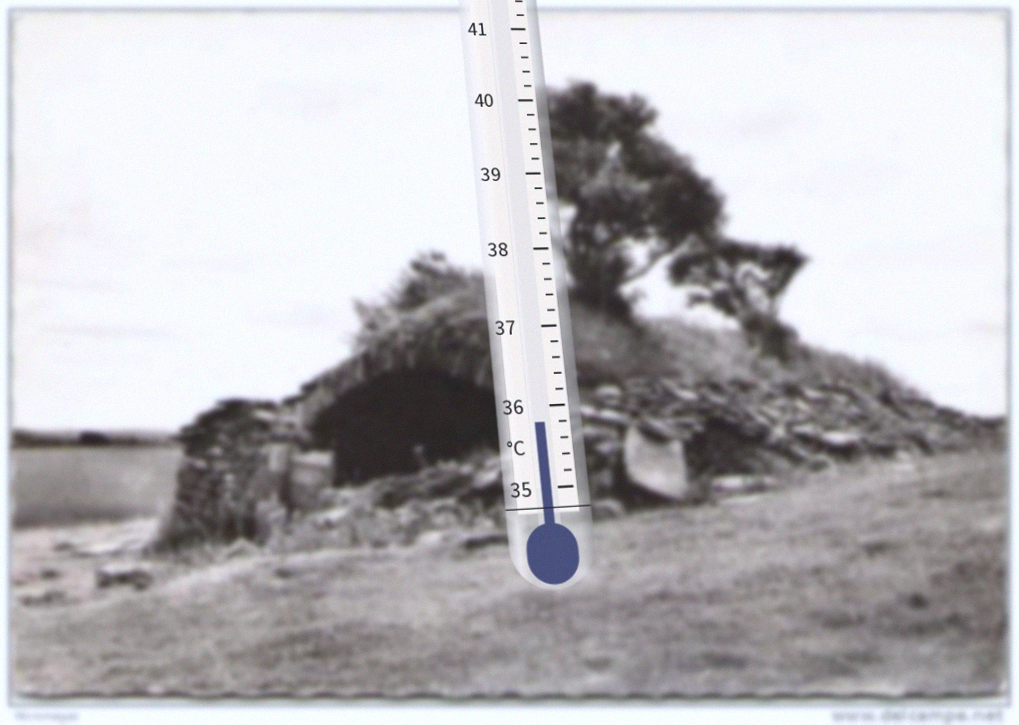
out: {"value": 35.8, "unit": "°C"}
